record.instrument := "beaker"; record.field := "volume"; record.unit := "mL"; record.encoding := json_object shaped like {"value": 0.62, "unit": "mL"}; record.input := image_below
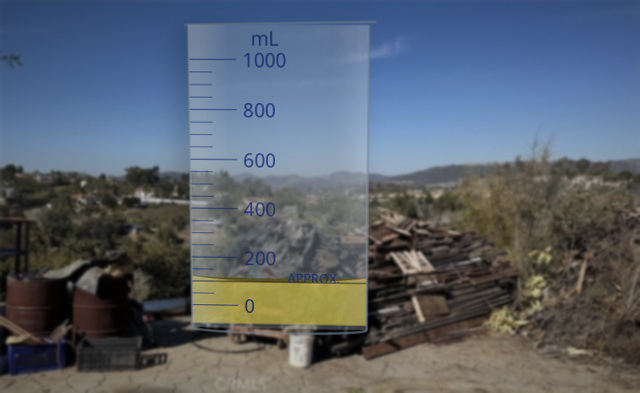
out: {"value": 100, "unit": "mL"}
